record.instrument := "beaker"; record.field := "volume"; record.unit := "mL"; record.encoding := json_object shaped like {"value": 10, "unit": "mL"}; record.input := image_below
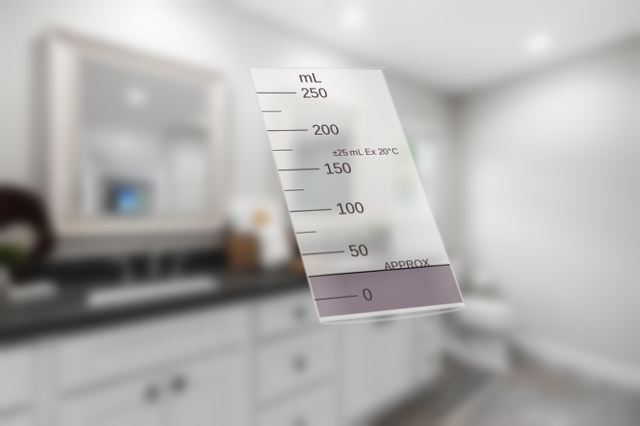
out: {"value": 25, "unit": "mL"}
